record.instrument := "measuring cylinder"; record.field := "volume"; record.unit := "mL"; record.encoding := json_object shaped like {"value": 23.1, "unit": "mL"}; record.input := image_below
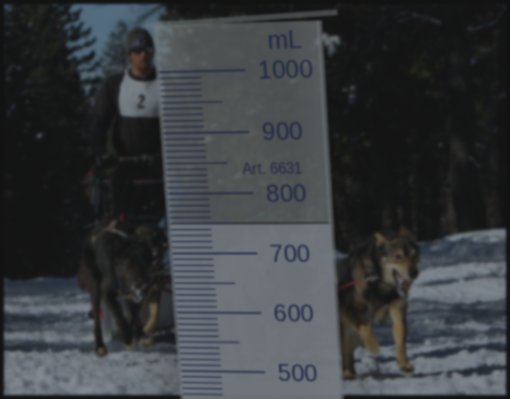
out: {"value": 750, "unit": "mL"}
